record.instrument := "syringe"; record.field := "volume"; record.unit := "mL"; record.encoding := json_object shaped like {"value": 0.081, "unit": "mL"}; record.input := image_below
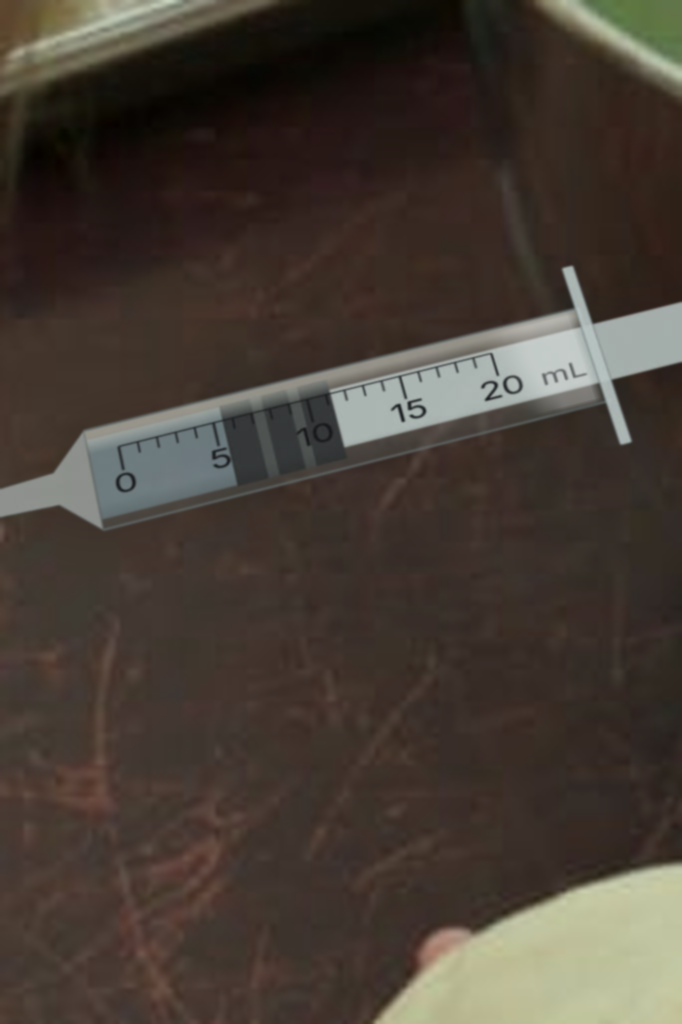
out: {"value": 5.5, "unit": "mL"}
